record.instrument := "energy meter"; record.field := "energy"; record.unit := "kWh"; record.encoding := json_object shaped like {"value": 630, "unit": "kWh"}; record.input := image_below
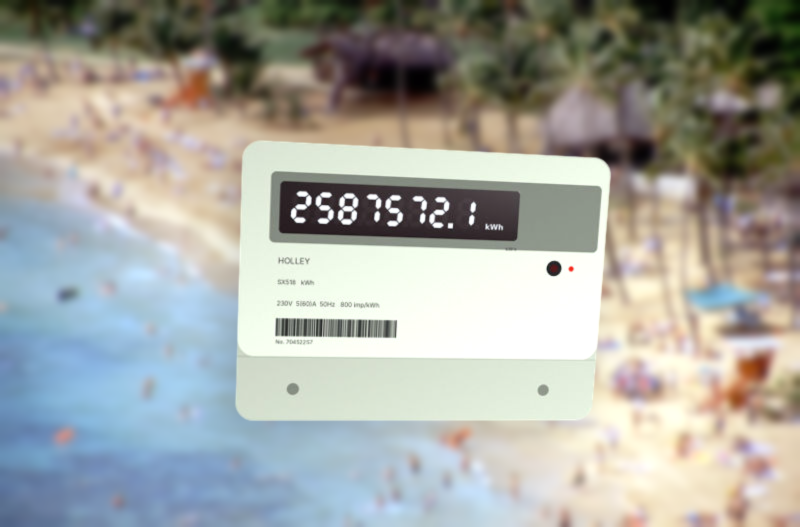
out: {"value": 2587572.1, "unit": "kWh"}
